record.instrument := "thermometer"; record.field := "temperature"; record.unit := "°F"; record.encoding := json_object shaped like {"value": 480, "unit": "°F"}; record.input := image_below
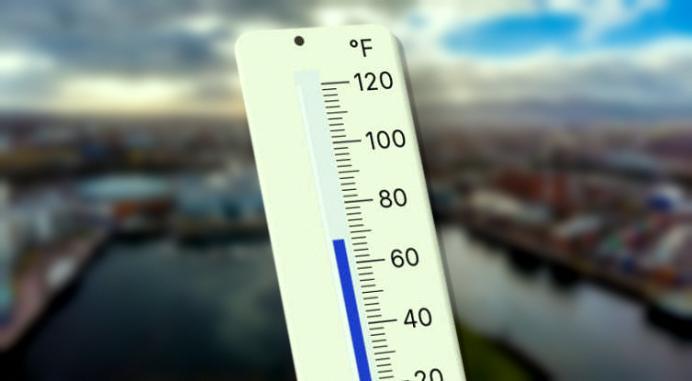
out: {"value": 68, "unit": "°F"}
